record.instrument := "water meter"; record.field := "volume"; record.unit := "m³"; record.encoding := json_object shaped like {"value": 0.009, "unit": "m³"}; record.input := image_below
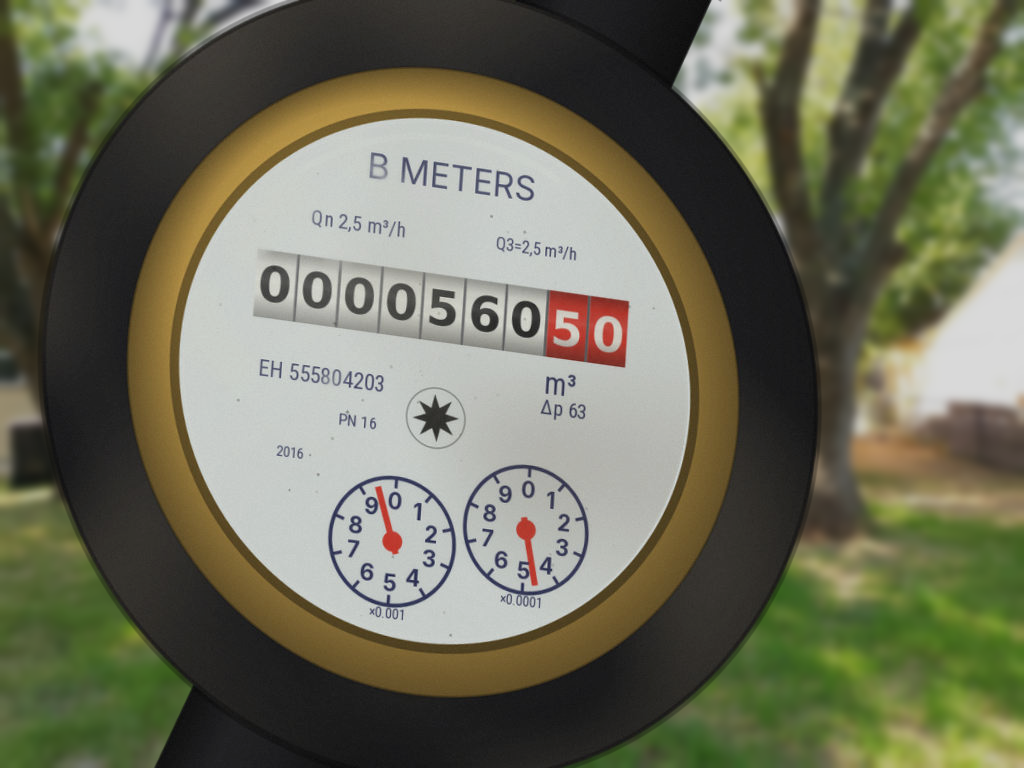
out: {"value": 560.4994, "unit": "m³"}
